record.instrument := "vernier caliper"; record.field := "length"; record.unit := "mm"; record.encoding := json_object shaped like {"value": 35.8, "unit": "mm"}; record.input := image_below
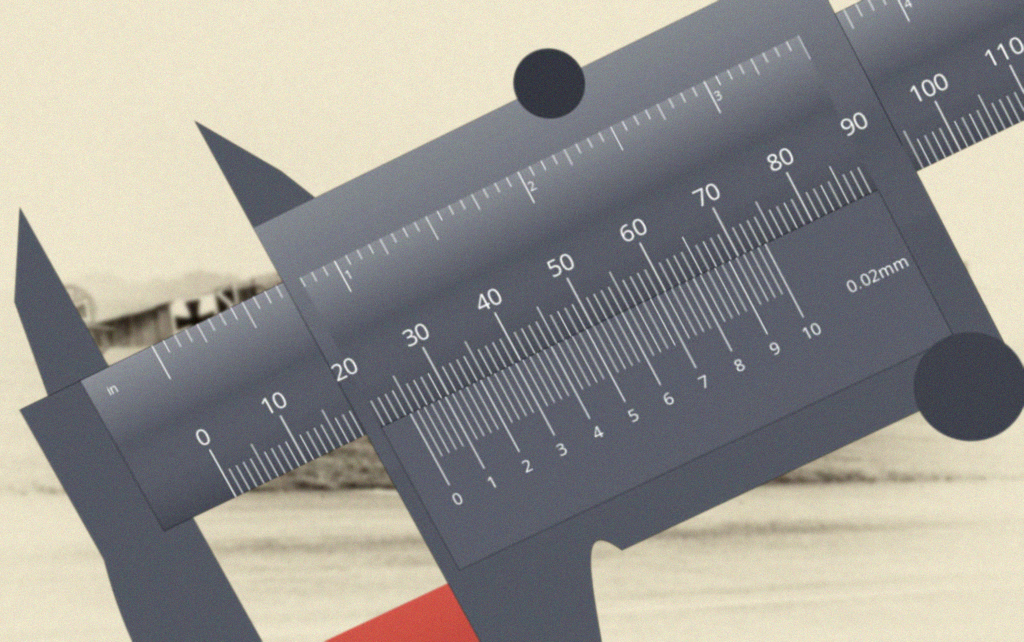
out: {"value": 24.6, "unit": "mm"}
